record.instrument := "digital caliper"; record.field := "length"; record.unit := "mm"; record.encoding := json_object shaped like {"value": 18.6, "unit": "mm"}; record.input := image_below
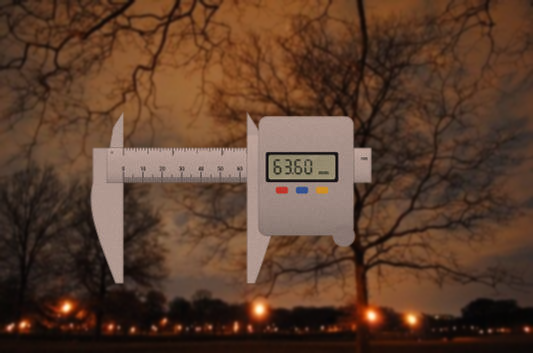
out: {"value": 63.60, "unit": "mm"}
